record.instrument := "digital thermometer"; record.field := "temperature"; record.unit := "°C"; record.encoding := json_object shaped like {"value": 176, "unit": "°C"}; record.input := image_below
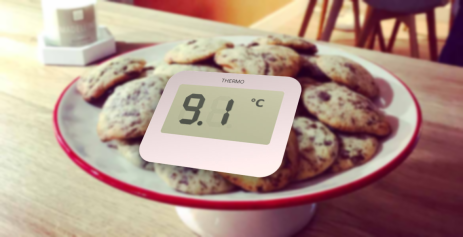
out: {"value": 9.1, "unit": "°C"}
